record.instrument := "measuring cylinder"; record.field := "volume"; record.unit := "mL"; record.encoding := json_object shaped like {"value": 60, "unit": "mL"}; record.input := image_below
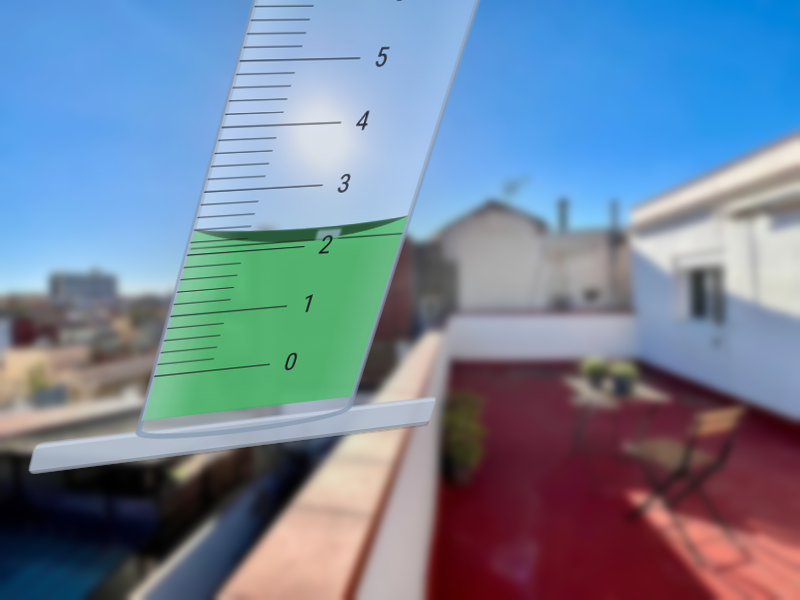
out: {"value": 2.1, "unit": "mL"}
